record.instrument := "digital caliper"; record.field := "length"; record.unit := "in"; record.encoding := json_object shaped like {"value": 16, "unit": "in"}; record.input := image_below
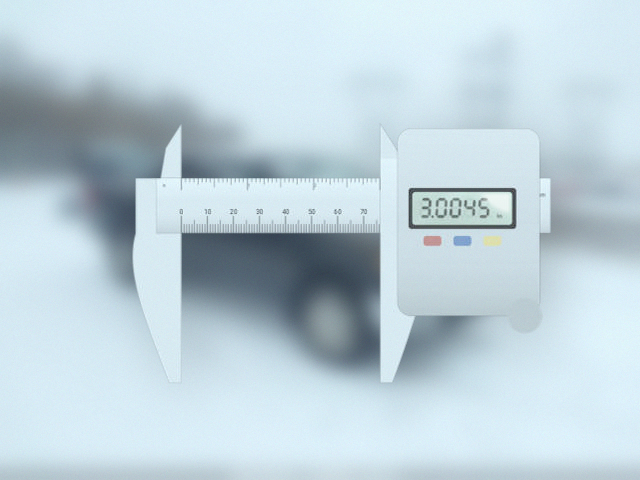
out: {"value": 3.0045, "unit": "in"}
